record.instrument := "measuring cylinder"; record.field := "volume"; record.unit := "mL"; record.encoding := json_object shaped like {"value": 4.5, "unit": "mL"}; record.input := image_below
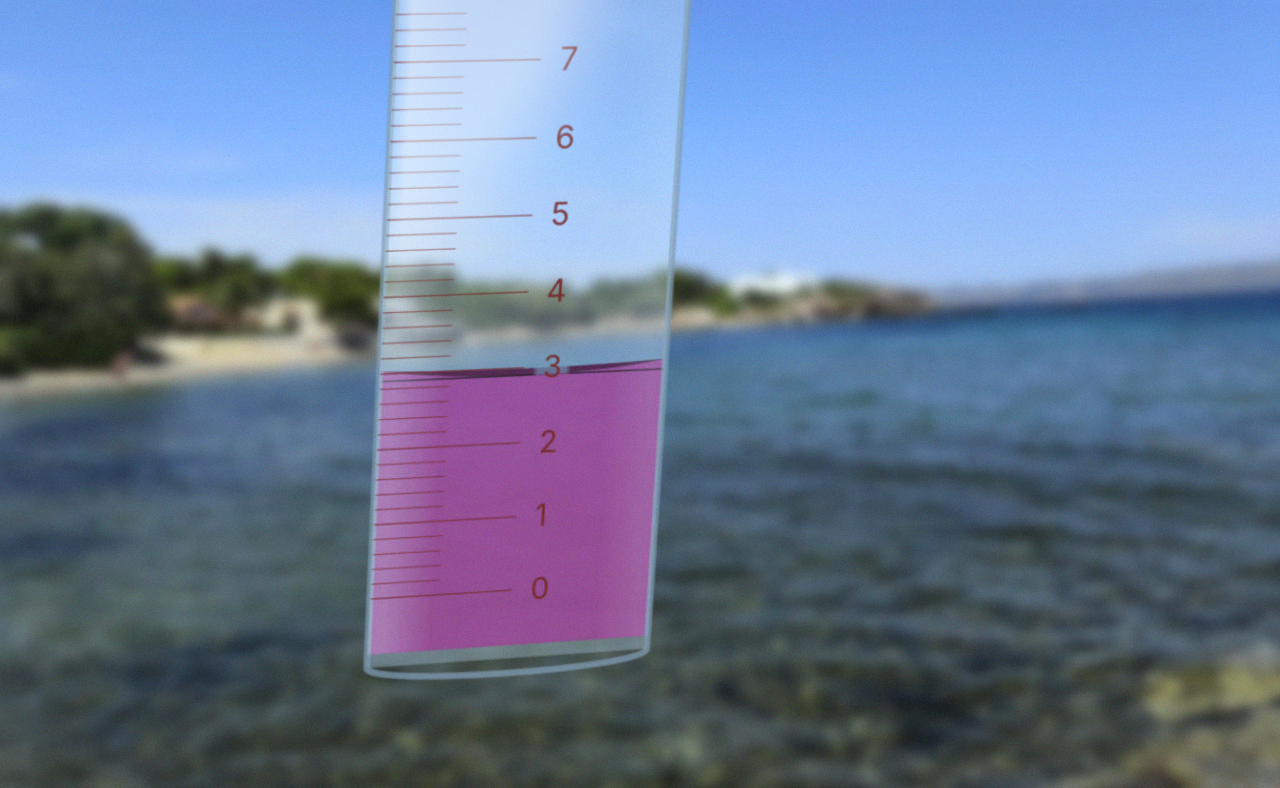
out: {"value": 2.9, "unit": "mL"}
